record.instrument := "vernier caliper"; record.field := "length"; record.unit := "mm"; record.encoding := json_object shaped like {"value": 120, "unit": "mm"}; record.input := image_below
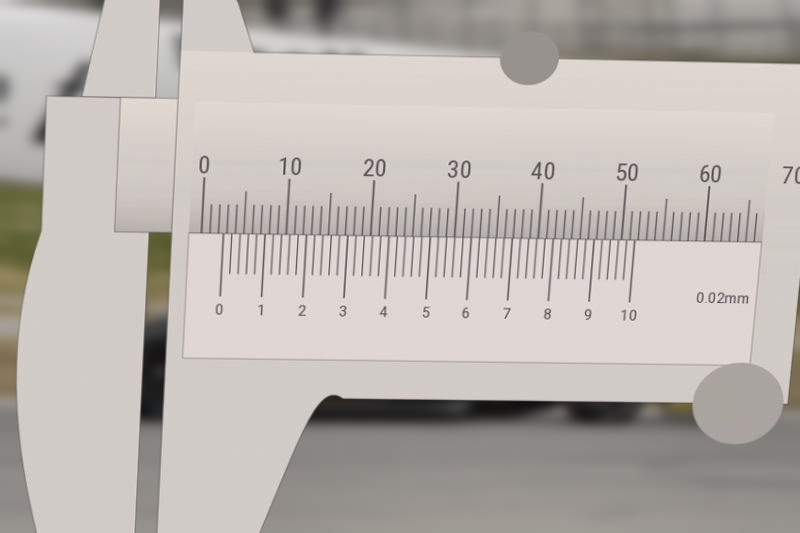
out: {"value": 2.6, "unit": "mm"}
